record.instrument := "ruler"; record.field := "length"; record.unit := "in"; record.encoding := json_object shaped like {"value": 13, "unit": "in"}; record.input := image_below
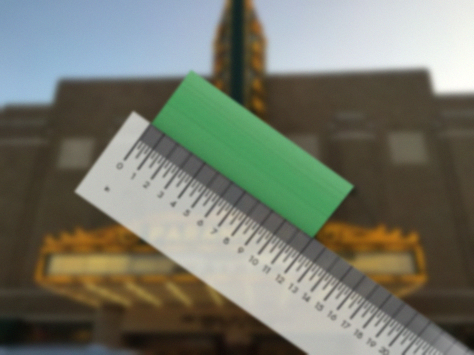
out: {"value": 12, "unit": "in"}
